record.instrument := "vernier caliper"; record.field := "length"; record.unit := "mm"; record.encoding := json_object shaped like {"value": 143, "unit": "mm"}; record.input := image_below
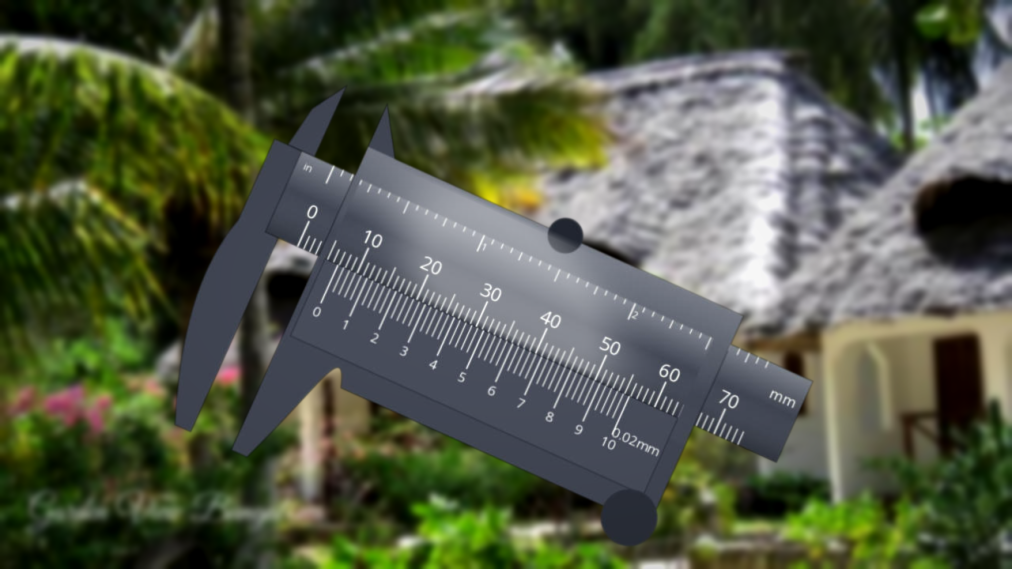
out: {"value": 6.8, "unit": "mm"}
